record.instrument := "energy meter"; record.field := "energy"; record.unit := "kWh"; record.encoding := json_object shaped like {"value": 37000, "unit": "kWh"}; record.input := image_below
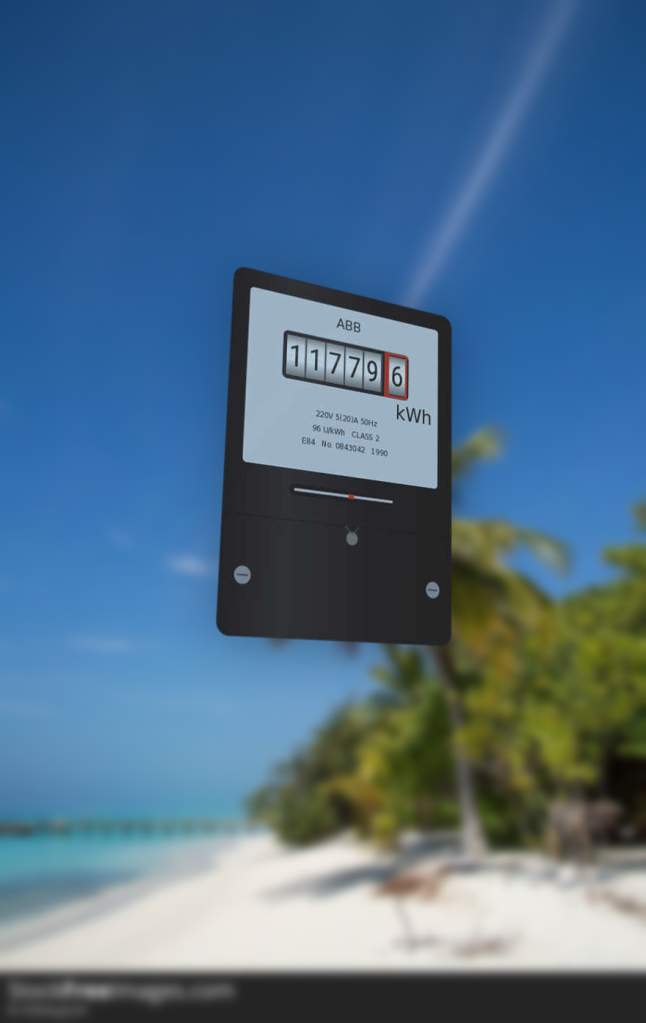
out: {"value": 11779.6, "unit": "kWh"}
